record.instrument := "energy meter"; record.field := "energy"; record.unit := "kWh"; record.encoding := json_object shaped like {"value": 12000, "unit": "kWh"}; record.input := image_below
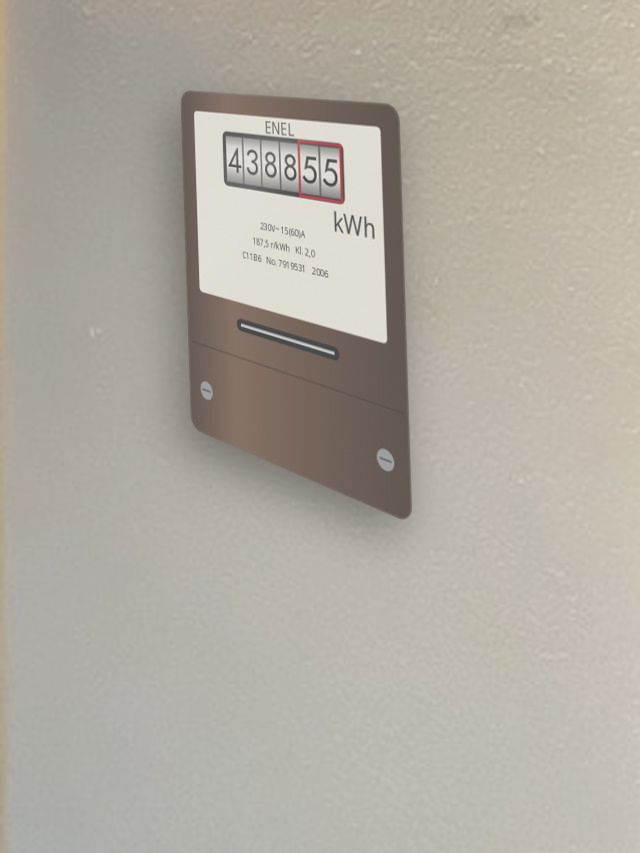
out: {"value": 4388.55, "unit": "kWh"}
